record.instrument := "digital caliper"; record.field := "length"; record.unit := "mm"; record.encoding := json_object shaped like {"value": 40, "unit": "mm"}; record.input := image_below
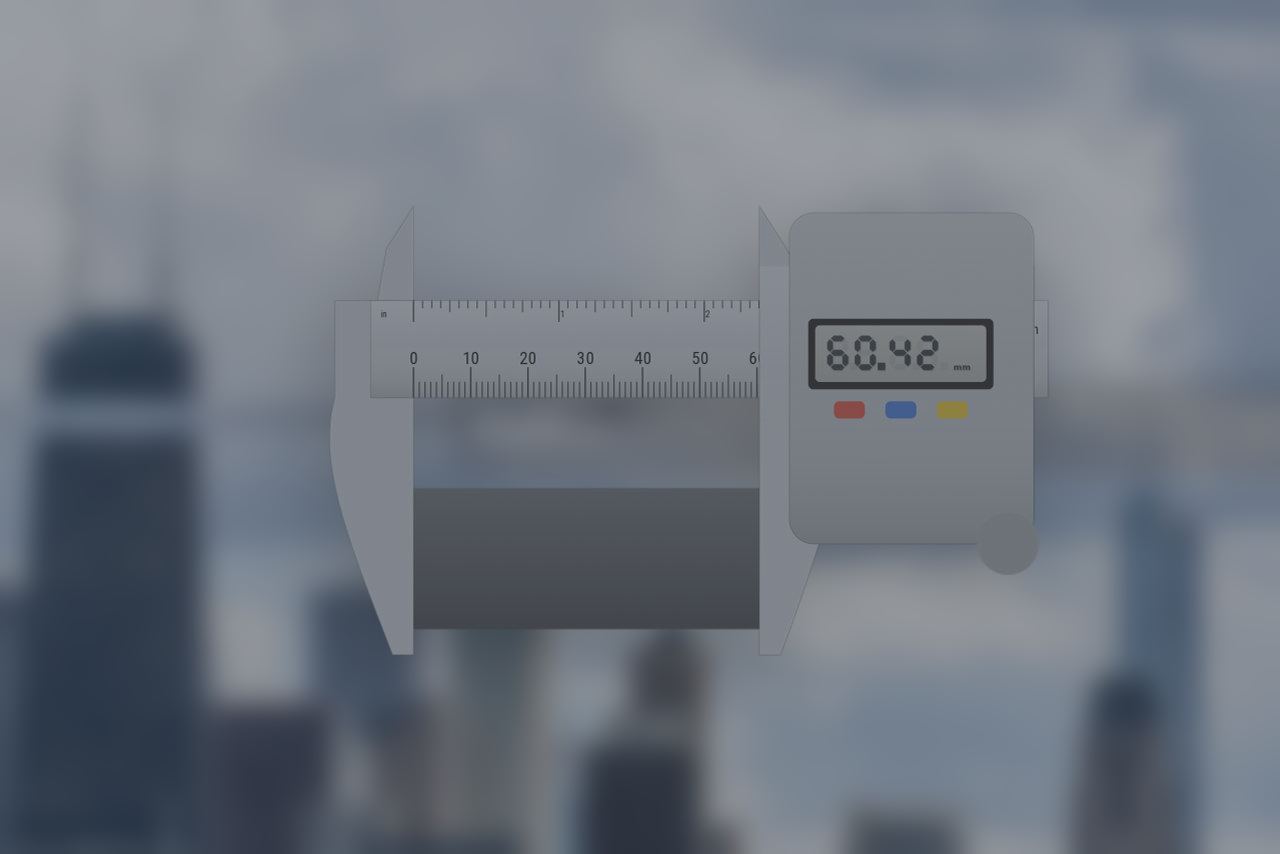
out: {"value": 60.42, "unit": "mm"}
